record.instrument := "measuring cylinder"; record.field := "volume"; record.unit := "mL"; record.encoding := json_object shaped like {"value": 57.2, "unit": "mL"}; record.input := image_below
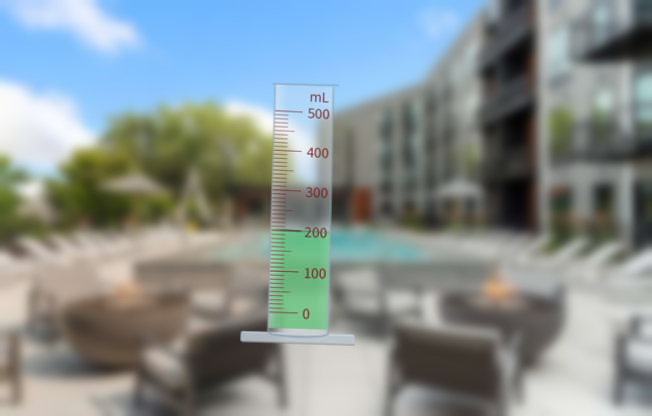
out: {"value": 200, "unit": "mL"}
